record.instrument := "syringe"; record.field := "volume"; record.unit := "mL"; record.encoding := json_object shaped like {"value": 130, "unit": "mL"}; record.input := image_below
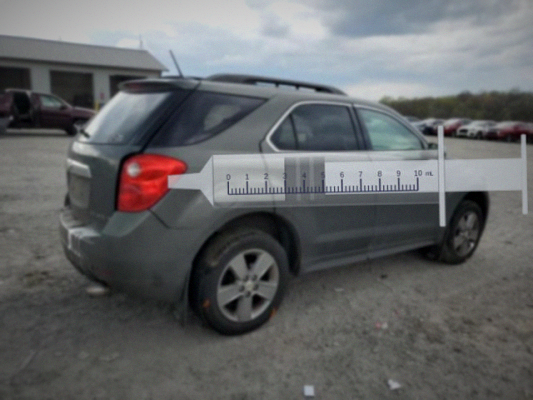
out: {"value": 3, "unit": "mL"}
